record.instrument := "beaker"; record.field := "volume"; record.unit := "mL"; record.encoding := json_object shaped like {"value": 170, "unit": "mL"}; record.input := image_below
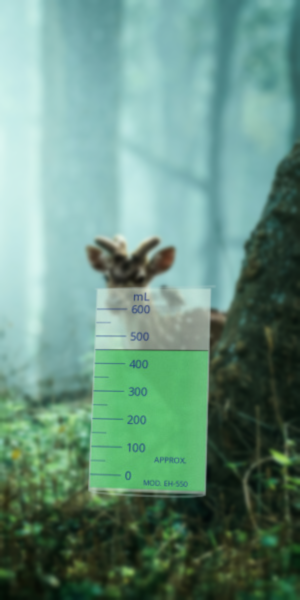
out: {"value": 450, "unit": "mL"}
